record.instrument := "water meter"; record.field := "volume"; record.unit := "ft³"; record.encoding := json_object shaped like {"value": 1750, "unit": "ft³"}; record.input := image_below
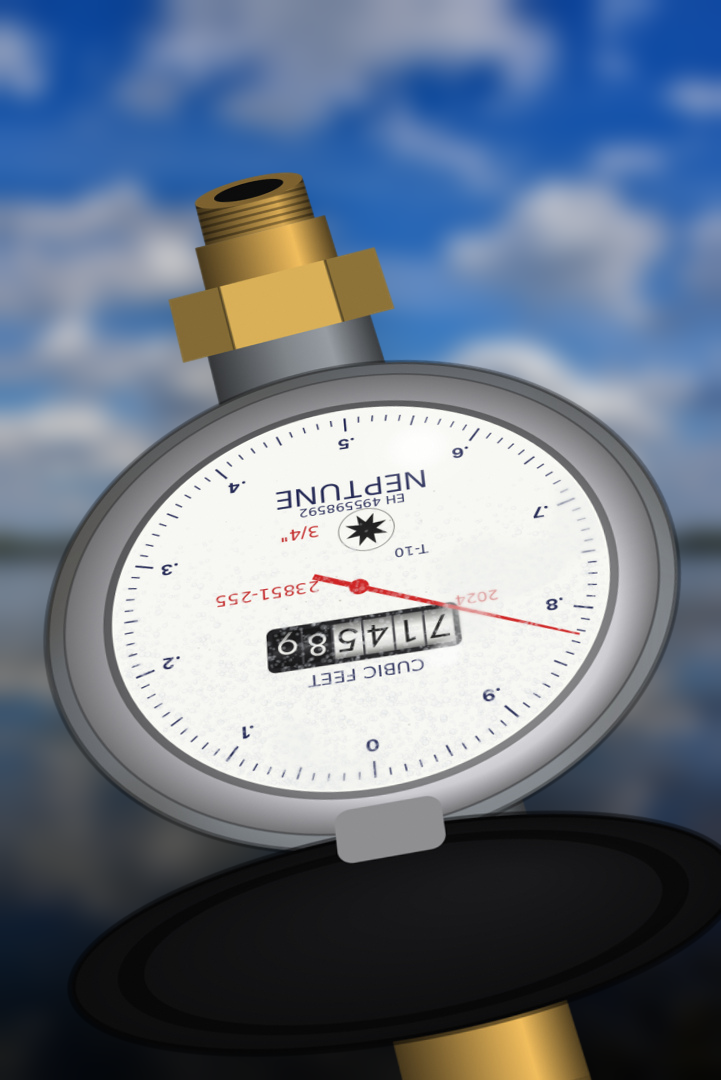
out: {"value": 714588.82, "unit": "ft³"}
